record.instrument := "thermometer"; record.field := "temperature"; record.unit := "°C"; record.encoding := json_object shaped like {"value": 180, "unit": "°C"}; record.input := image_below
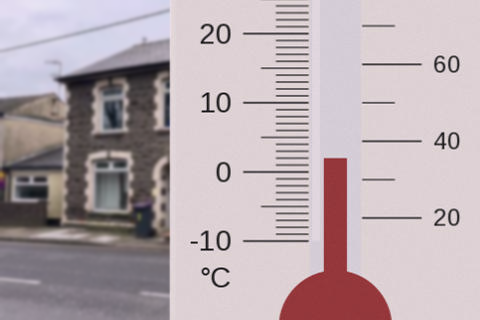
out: {"value": 2, "unit": "°C"}
